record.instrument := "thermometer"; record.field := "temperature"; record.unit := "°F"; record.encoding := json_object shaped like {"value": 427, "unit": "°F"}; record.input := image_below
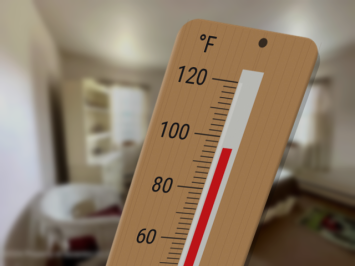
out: {"value": 96, "unit": "°F"}
